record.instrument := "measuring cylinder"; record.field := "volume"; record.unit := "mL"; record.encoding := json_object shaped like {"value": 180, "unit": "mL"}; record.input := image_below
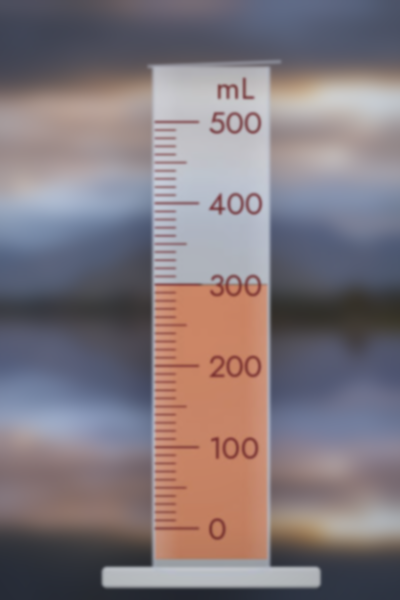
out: {"value": 300, "unit": "mL"}
